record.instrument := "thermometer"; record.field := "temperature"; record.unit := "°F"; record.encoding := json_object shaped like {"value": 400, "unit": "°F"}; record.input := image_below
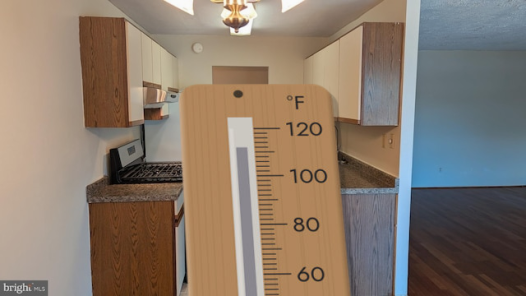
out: {"value": 112, "unit": "°F"}
